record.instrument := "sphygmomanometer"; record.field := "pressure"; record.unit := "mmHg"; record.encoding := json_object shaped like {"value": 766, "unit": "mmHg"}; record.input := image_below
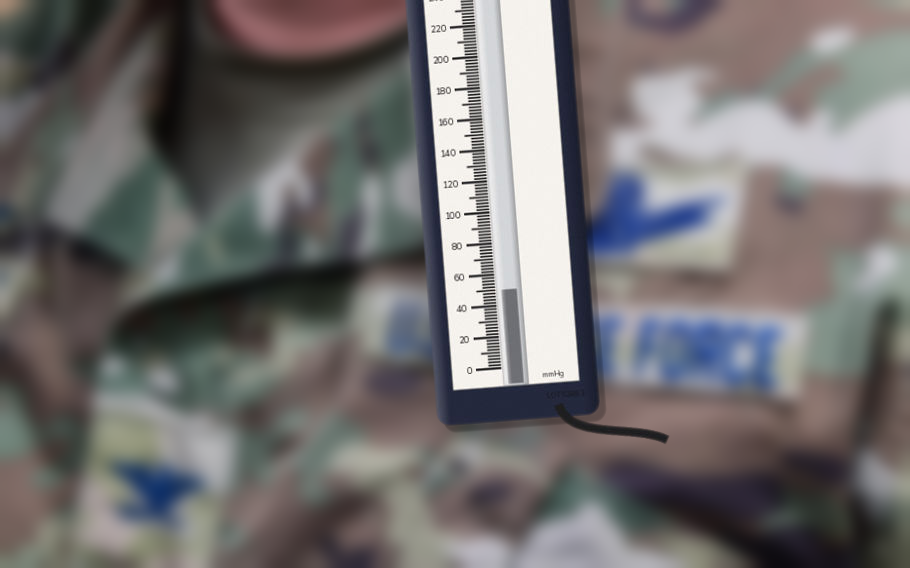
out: {"value": 50, "unit": "mmHg"}
